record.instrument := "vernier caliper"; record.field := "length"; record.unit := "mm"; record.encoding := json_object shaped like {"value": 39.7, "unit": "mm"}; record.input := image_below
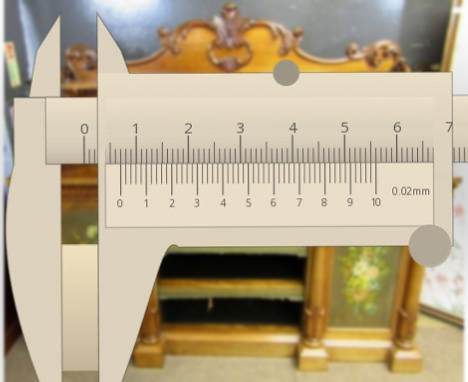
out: {"value": 7.0, "unit": "mm"}
